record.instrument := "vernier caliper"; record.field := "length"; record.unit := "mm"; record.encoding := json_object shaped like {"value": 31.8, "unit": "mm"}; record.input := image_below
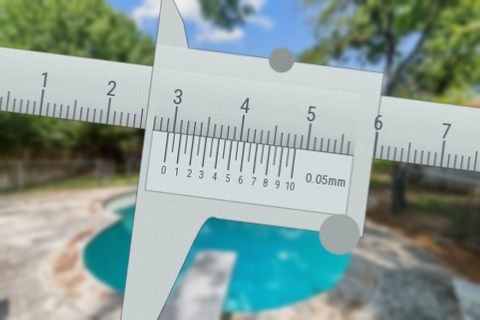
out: {"value": 29.2, "unit": "mm"}
